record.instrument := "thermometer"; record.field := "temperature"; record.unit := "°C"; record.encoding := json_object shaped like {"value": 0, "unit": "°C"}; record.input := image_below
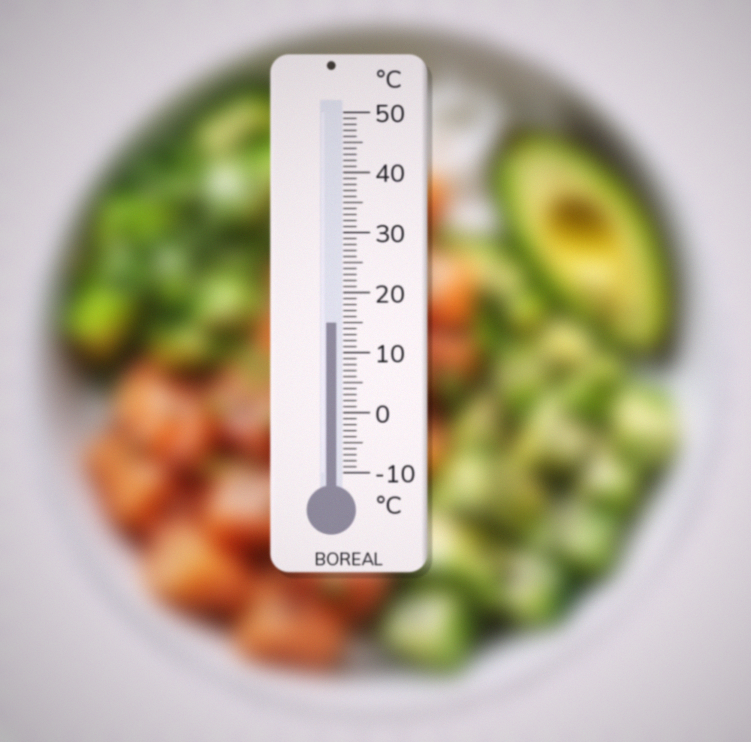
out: {"value": 15, "unit": "°C"}
